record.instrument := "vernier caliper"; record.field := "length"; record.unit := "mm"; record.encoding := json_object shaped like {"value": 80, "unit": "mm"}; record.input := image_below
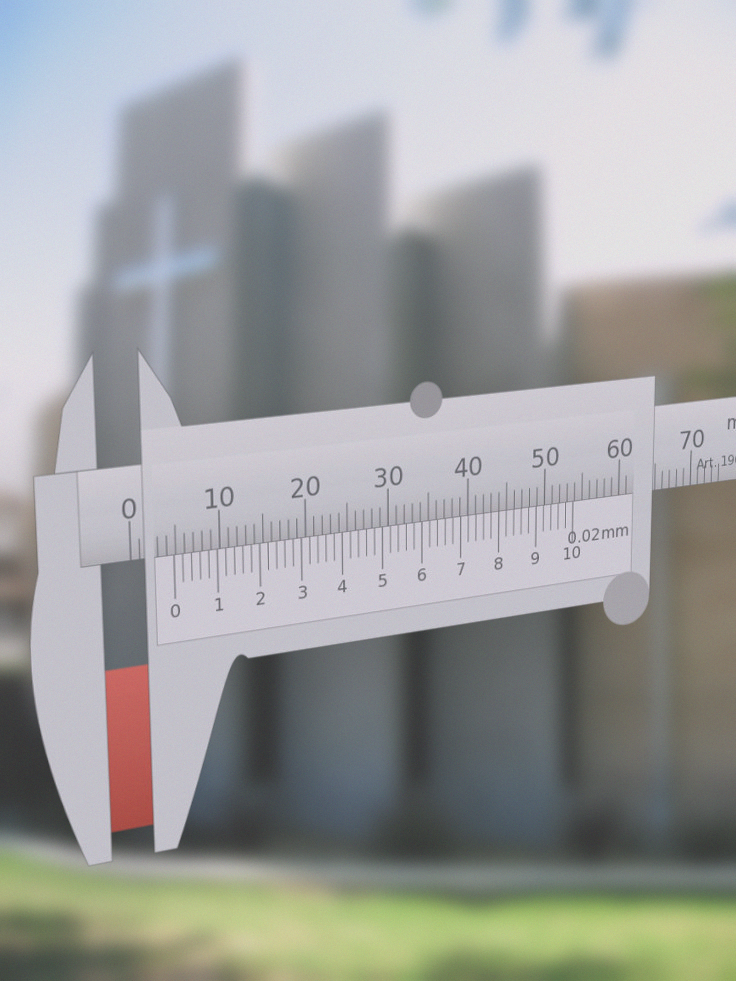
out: {"value": 4.8, "unit": "mm"}
